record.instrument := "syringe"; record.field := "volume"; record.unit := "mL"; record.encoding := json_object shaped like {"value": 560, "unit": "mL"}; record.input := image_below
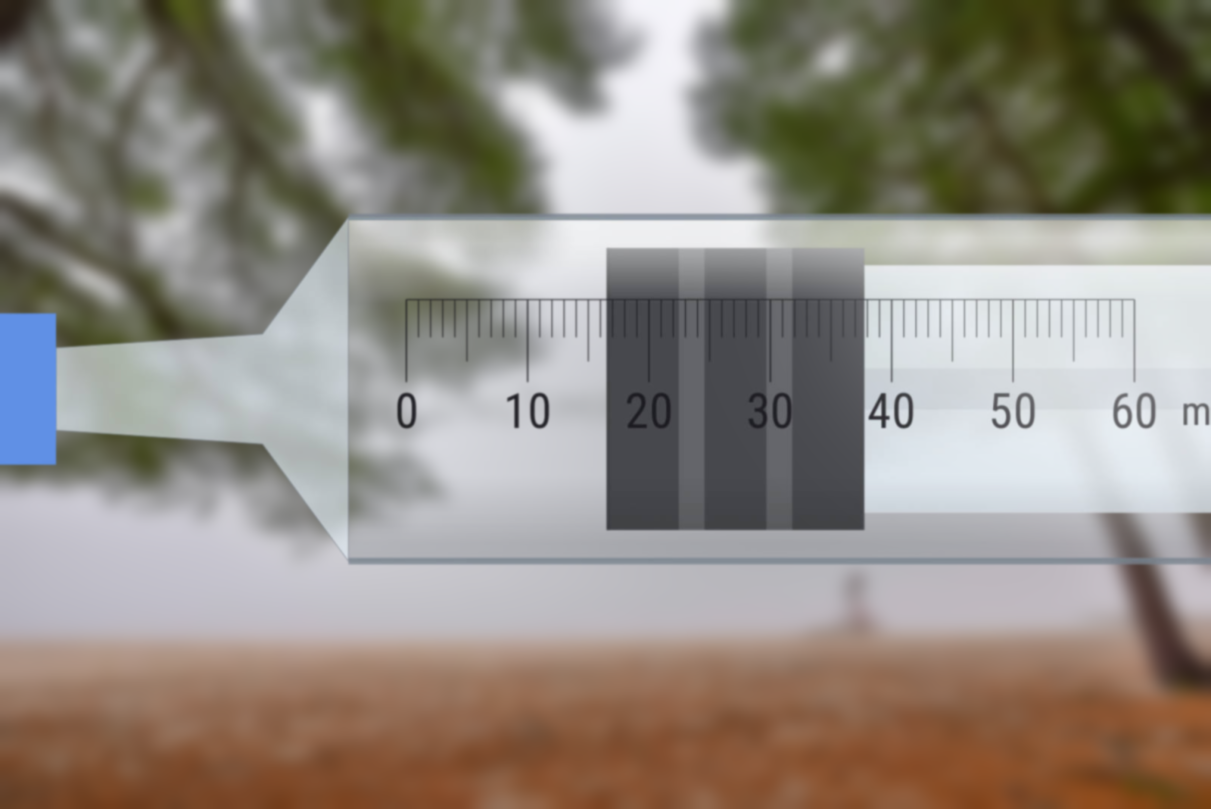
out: {"value": 16.5, "unit": "mL"}
